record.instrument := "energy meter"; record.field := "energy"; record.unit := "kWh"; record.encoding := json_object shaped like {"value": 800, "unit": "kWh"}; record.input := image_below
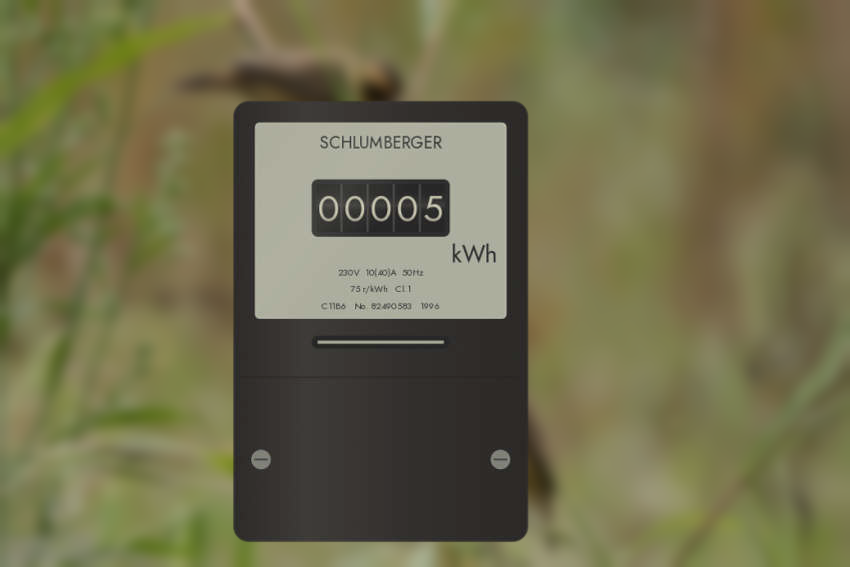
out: {"value": 5, "unit": "kWh"}
